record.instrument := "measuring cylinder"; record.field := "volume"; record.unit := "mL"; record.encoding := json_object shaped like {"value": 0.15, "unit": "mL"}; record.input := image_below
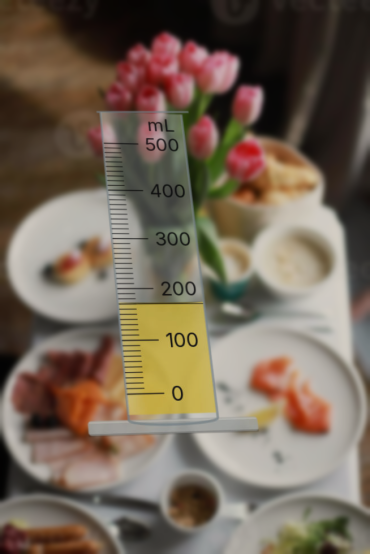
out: {"value": 170, "unit": "mL"}
